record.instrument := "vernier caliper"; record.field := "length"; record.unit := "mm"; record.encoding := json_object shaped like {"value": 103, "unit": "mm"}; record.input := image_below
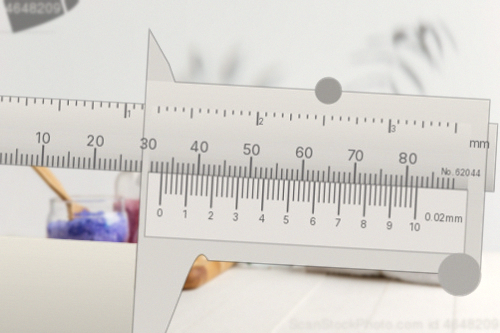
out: {"value": 33.0, "unit": "mm"}
